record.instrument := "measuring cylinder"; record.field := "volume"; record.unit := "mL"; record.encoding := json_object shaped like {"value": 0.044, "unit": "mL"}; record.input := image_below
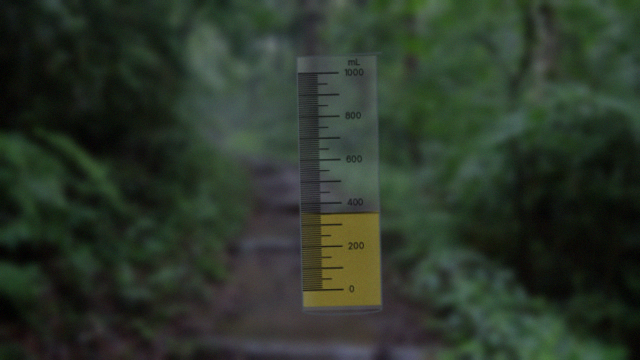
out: {"value": 350, "unit": "mL"}
